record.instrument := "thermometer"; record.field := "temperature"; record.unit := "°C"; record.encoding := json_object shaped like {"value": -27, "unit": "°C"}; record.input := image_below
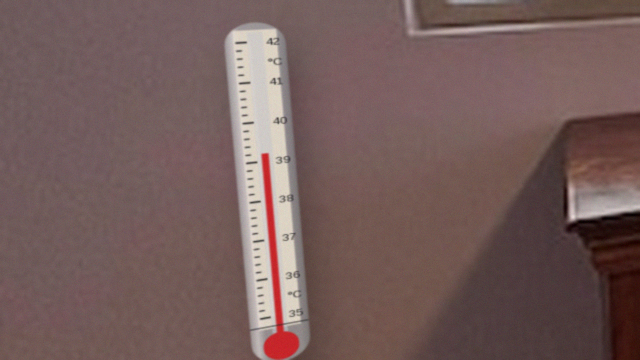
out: {"value": 39.2, "unit": "°C"}
